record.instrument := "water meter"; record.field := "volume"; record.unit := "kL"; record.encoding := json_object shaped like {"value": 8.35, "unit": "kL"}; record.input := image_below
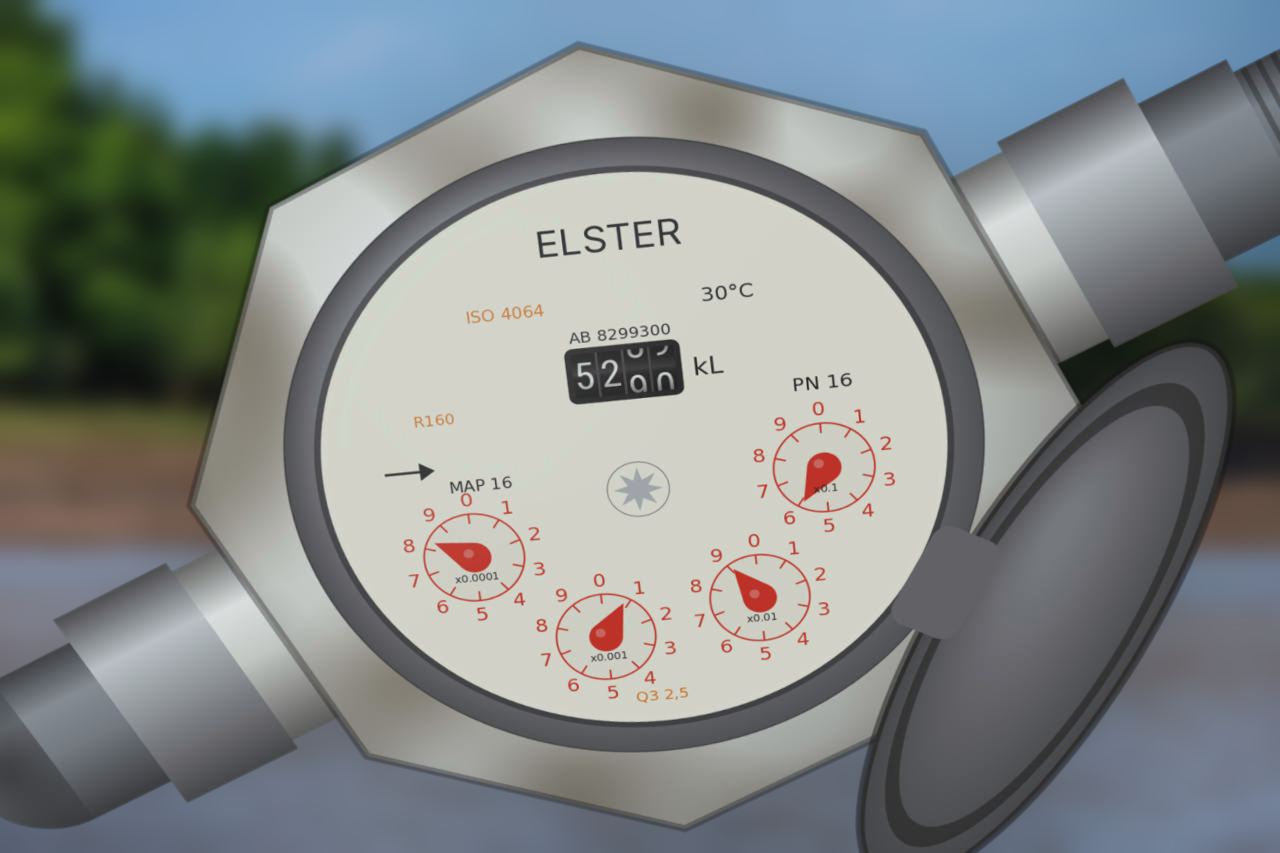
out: {"value": 5289.5908, "unit": "kL"}
